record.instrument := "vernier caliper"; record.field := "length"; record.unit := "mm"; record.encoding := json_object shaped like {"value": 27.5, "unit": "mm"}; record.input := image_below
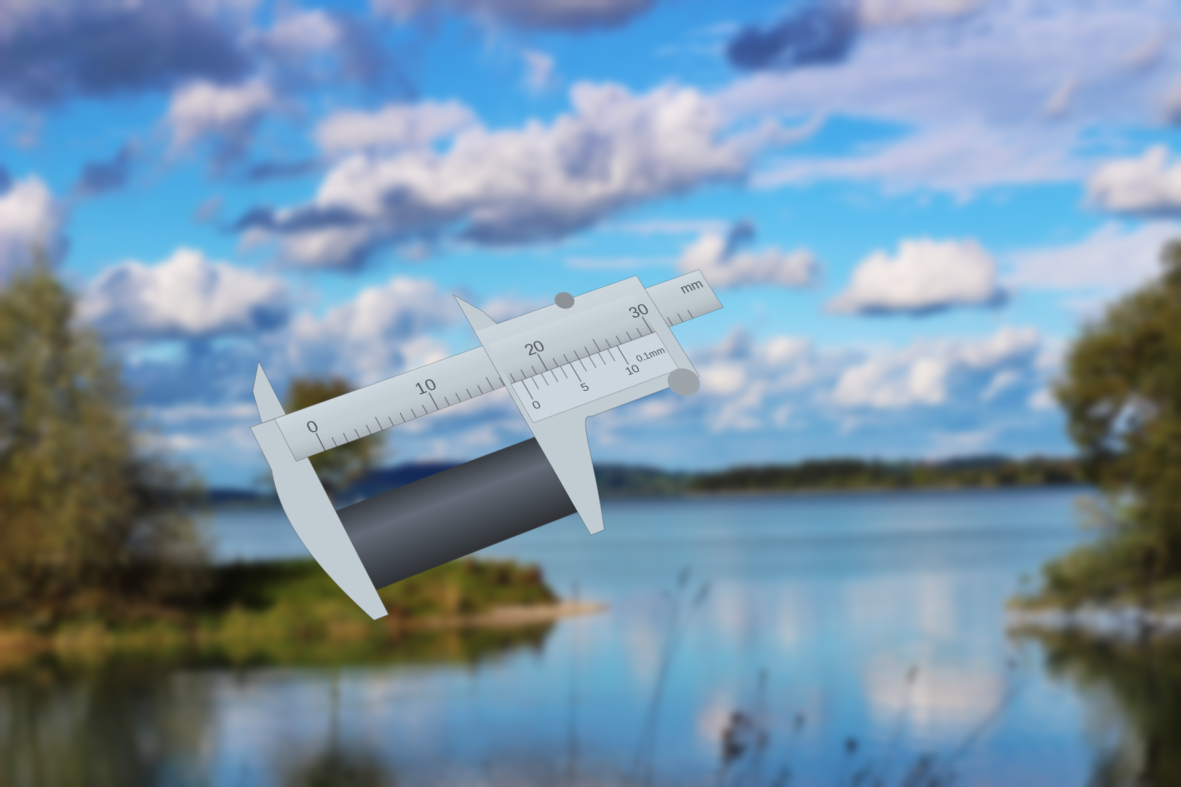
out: {"value": 17.6, "unit": "mm"}
